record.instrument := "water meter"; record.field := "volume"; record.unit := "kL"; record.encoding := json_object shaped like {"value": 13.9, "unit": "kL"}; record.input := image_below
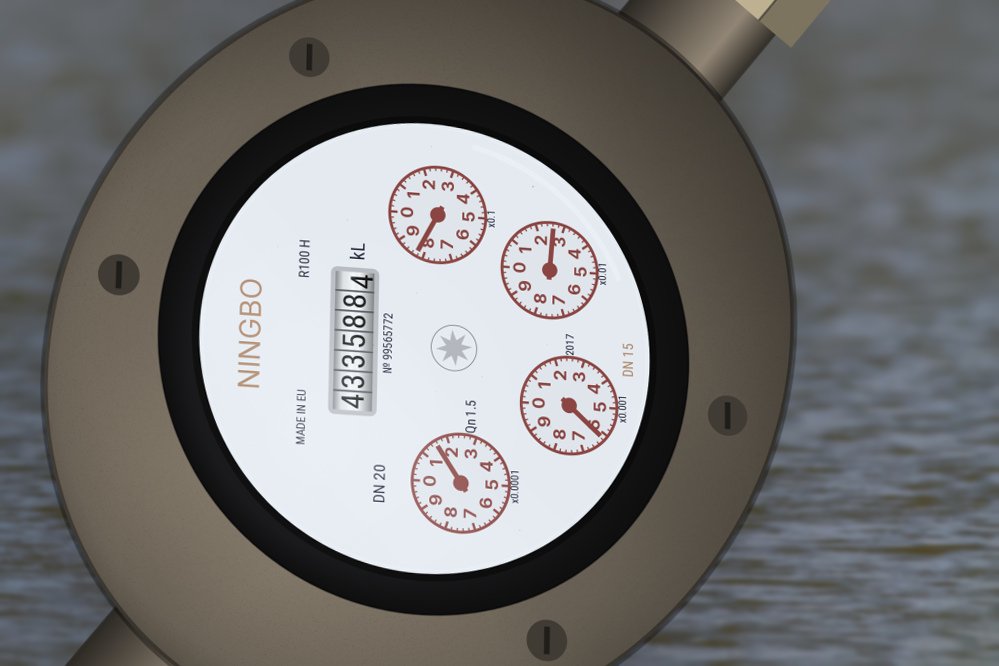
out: {"value": 4335883.8261, "unit": "kL"}
